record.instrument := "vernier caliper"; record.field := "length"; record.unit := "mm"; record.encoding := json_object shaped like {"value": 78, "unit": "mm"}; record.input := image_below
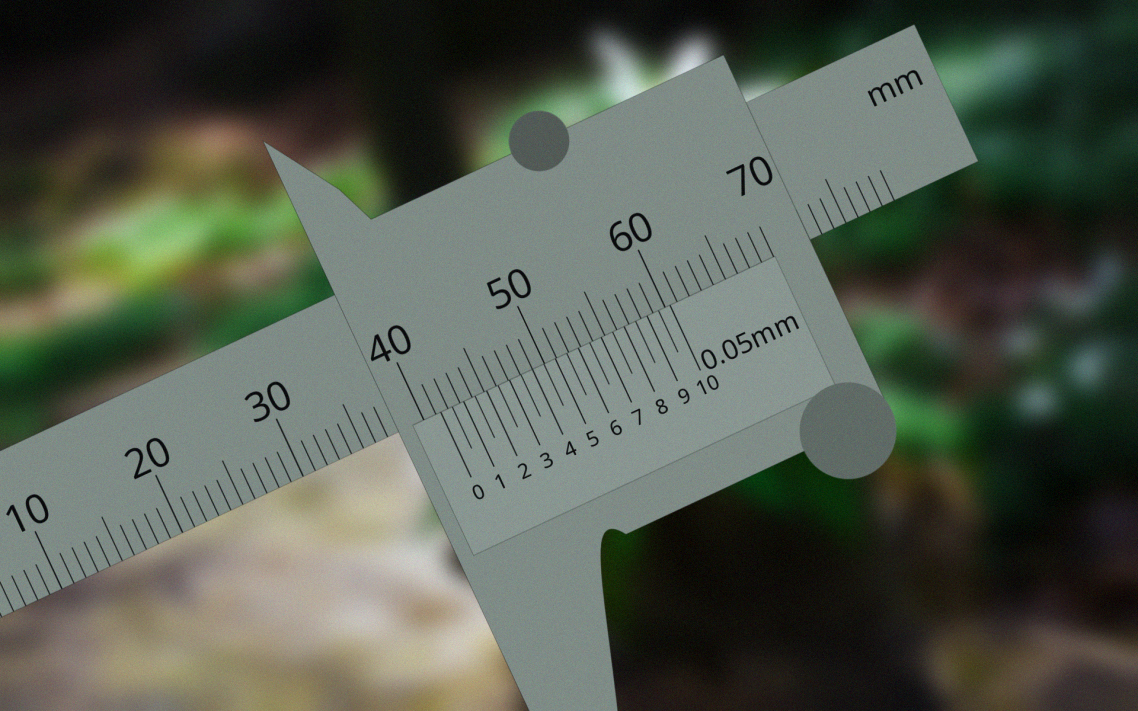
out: {"value": 41.4, "unit": "mm"}
